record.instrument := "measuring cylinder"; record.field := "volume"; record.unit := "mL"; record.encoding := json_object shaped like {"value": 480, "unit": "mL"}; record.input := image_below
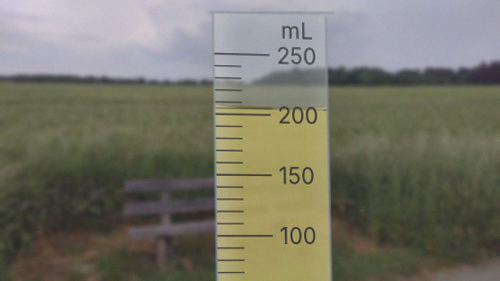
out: {"value": 205, "unit": "mL"}
